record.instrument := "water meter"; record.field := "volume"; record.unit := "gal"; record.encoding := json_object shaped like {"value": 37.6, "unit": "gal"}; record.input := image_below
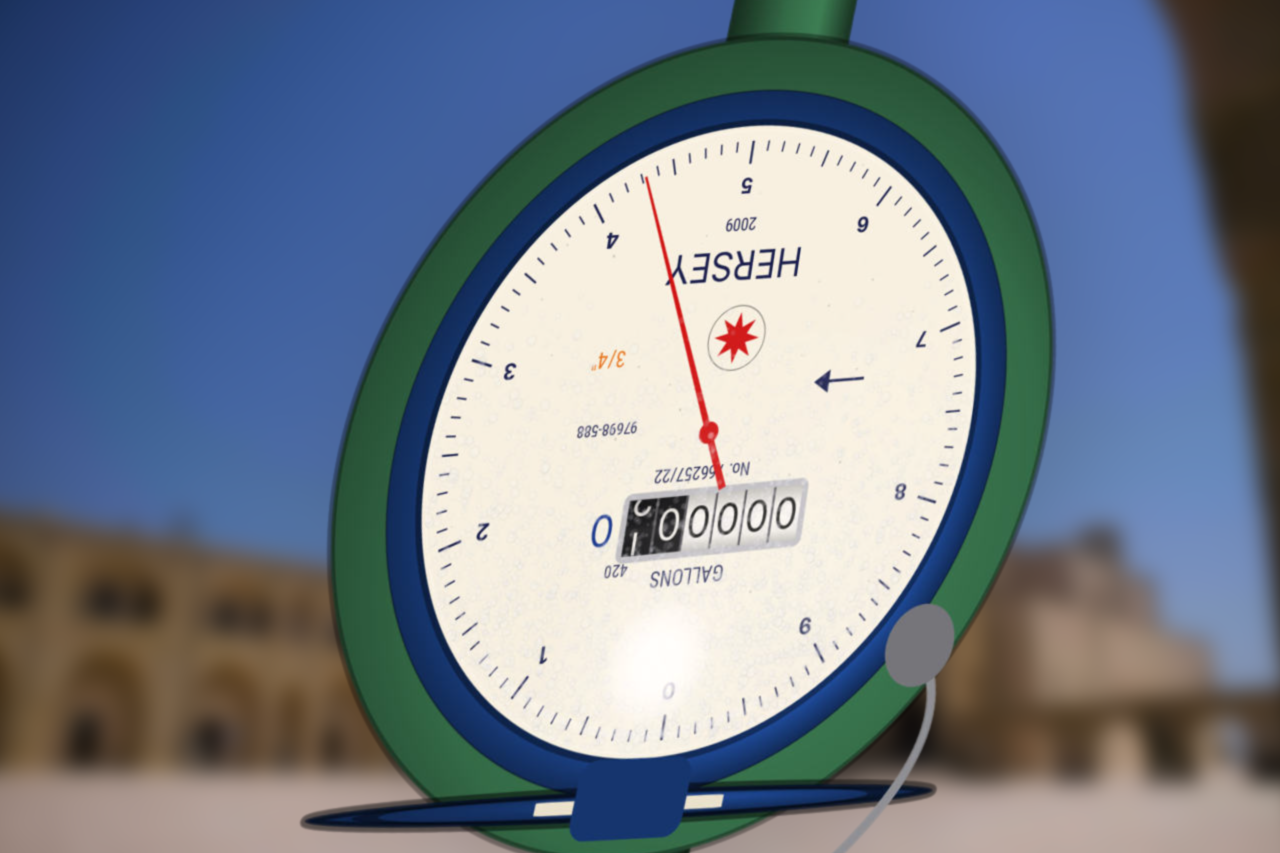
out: {"value": 14.3, "unit": "gal"}
